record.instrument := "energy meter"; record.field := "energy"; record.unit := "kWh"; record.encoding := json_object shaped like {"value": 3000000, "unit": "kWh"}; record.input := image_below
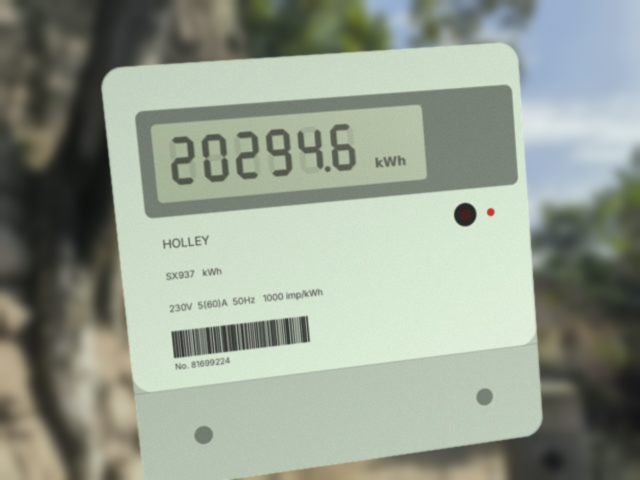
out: {"value": 20294.6, "unit": "kWh"}
